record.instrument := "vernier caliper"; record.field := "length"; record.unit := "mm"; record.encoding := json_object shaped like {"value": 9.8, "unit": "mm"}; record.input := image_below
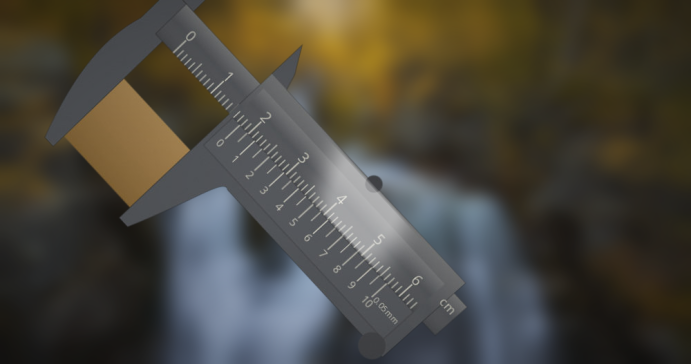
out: {"value": 17.8, "unit": "mm"}
